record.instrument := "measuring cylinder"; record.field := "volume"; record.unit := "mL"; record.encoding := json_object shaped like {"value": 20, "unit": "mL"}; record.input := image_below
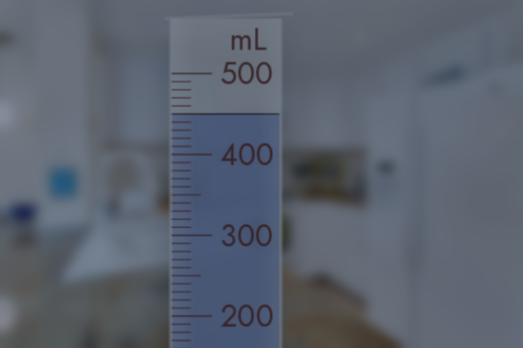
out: {"value": 450, "unit": "mL"}
